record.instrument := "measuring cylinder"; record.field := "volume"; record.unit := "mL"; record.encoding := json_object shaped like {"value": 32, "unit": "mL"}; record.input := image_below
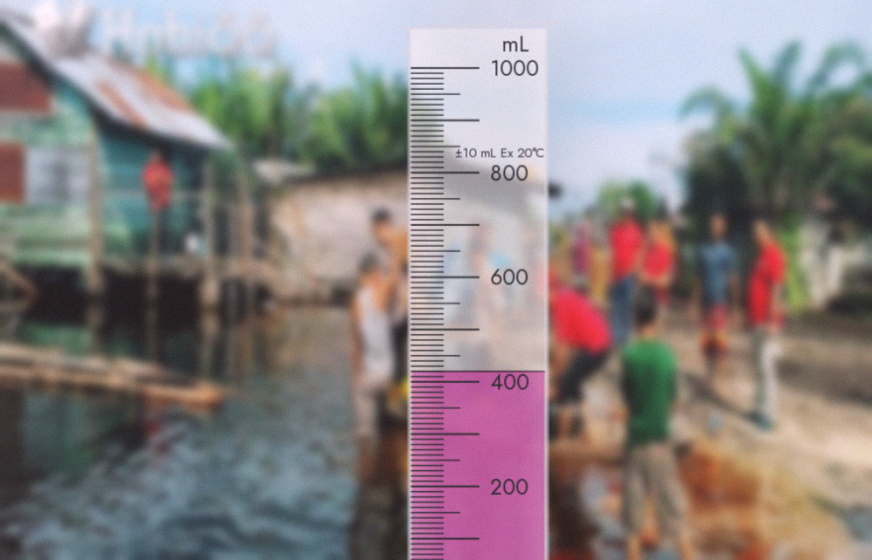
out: {"value": 420, "unit": "mL"}
